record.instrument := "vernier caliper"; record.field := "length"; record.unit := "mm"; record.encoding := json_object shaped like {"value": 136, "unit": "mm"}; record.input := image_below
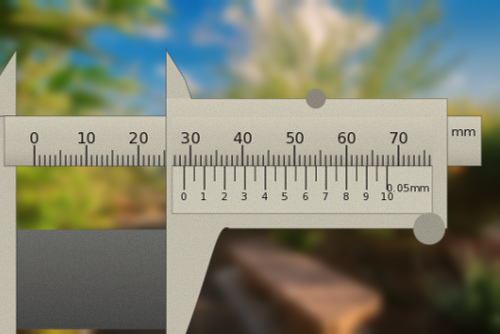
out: {"value": 28.8, "unit": "mm"}
